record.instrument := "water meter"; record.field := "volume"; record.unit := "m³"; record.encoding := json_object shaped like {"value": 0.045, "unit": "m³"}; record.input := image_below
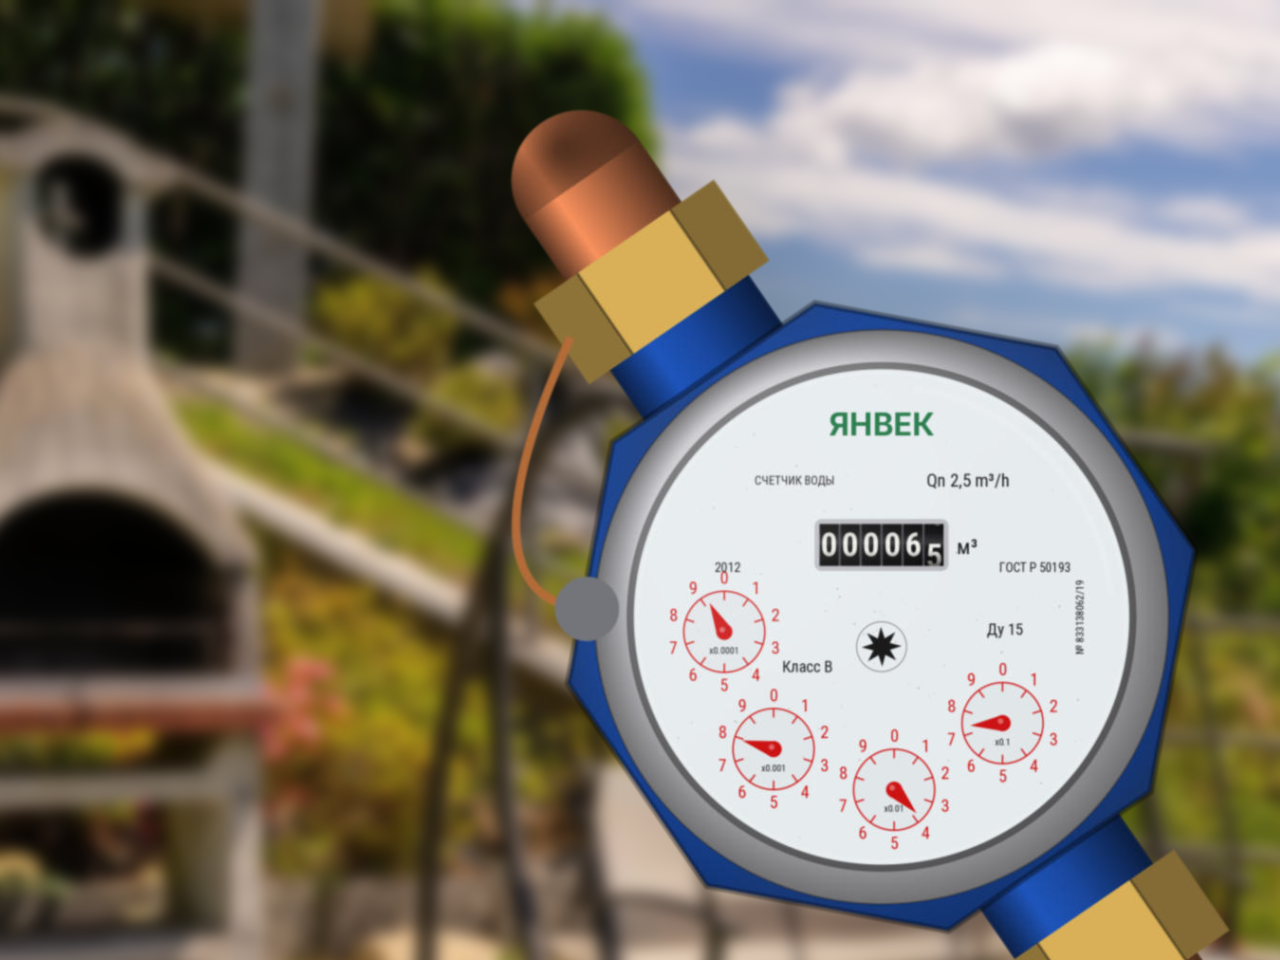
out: {"value": 64.7379, "unit": "m³"}
